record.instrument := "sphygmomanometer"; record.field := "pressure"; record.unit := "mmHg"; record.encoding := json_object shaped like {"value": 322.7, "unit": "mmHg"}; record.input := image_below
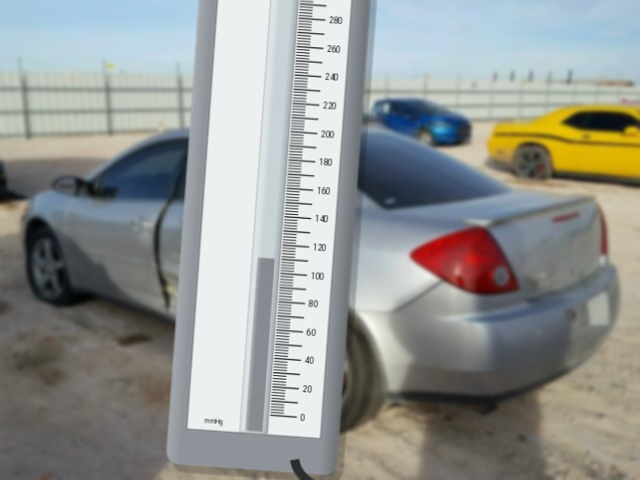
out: {"value": 110, "unit": "mmHg"}
